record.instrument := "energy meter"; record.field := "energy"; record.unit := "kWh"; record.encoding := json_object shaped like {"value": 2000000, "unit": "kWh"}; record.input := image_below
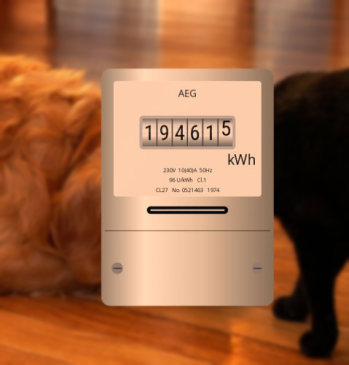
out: {"value": 194615, "unit": "kWh"}
